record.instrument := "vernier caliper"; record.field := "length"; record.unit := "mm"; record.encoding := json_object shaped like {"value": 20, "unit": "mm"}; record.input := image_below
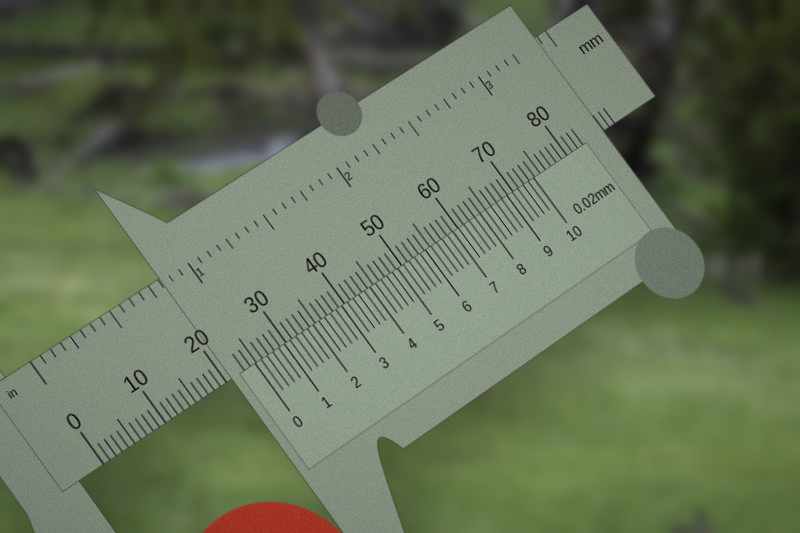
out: {"value": 24.8, "unit": "mm"}
